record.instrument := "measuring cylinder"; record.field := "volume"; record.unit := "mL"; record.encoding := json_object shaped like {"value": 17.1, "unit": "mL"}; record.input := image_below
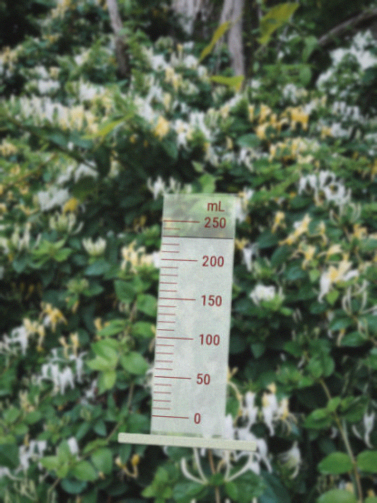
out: {"value": 230, "unit": "mL"}
